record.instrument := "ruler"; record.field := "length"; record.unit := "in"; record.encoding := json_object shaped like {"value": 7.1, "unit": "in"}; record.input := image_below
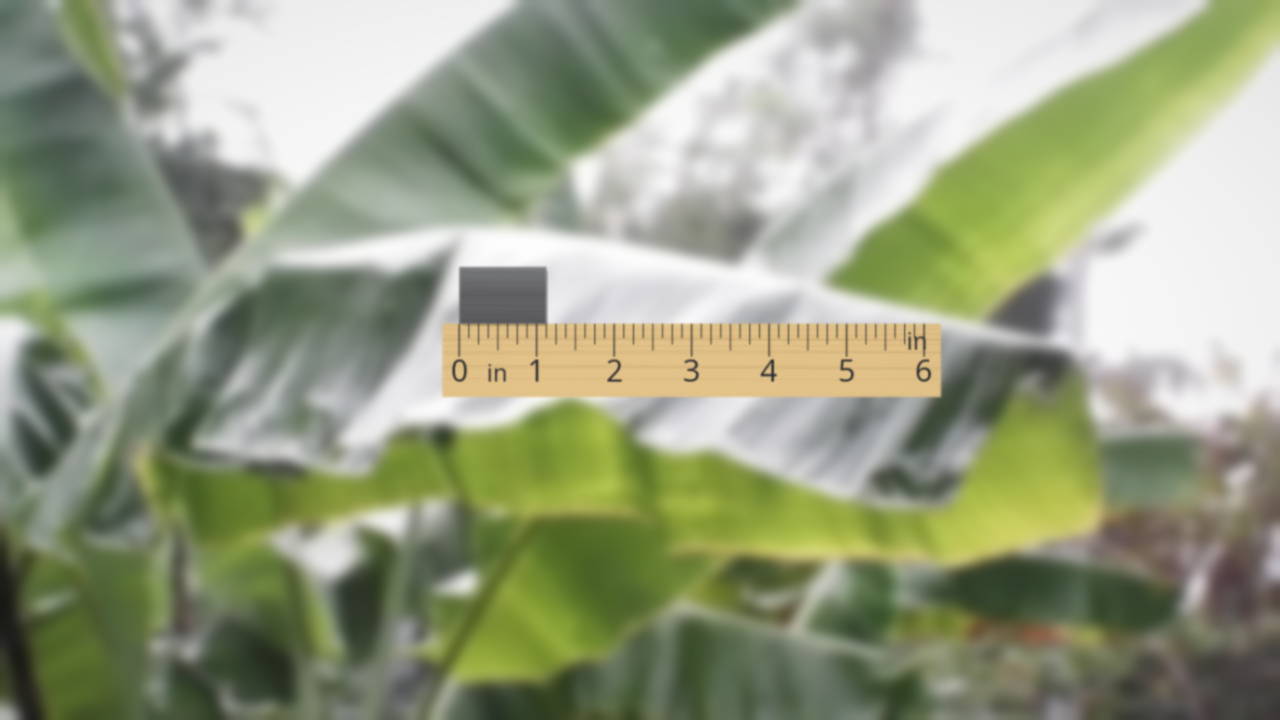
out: {"value": 1.125, "unit": "in"}
